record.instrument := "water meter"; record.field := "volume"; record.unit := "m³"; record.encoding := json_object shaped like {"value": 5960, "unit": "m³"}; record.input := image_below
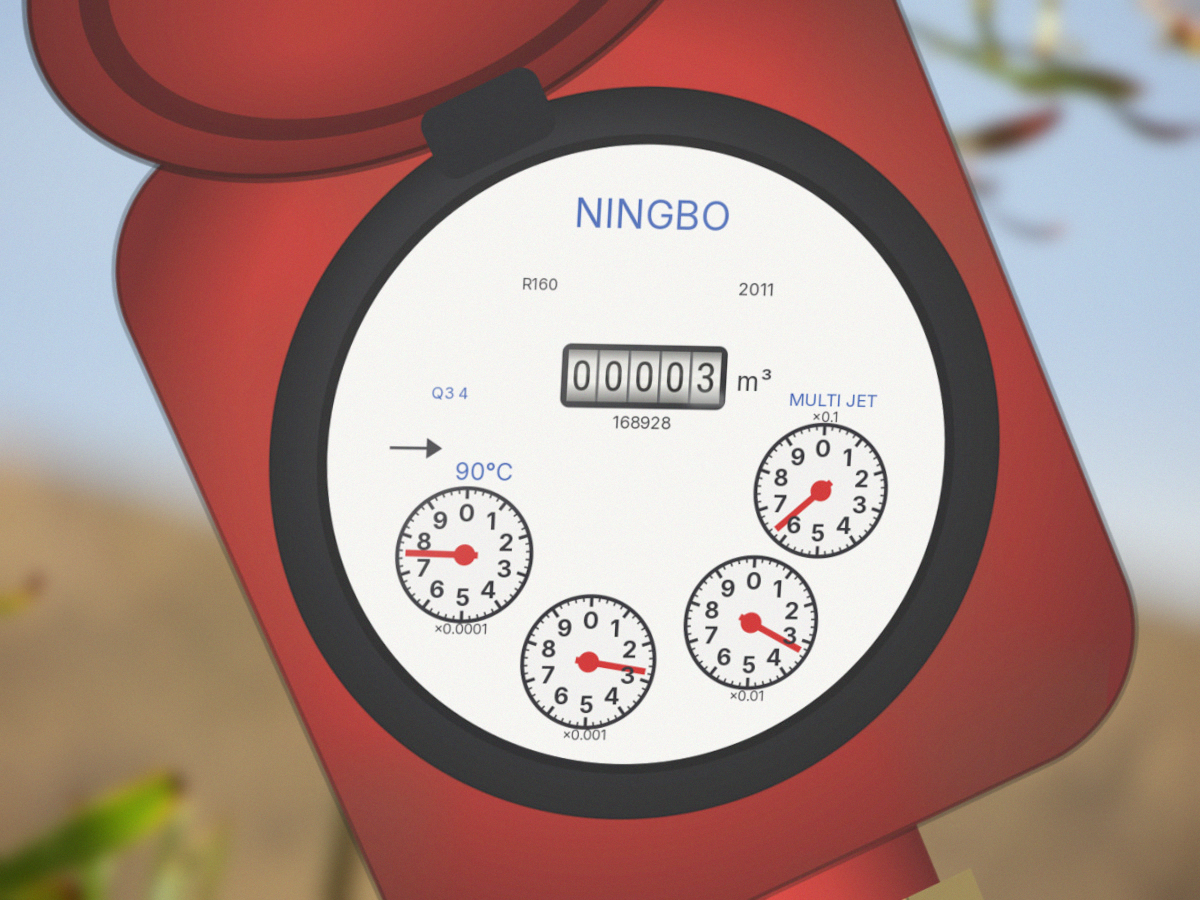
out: {"value": 3.6327, "unit": "m³"}
